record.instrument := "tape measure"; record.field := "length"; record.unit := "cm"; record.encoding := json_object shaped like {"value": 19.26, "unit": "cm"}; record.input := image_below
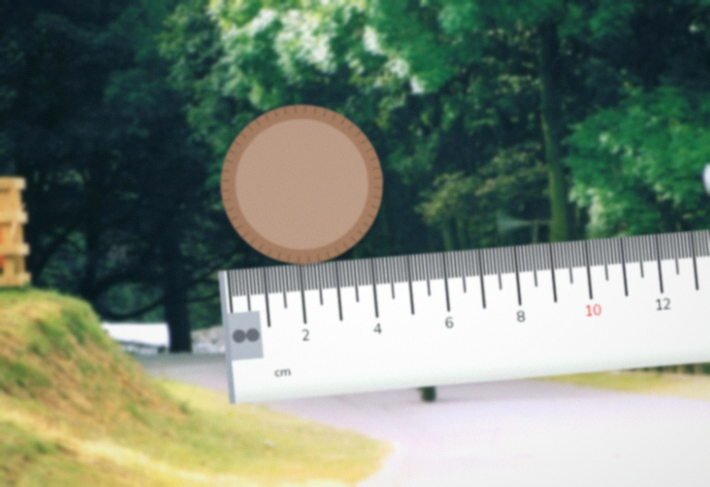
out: {"value": 4.5, "unit": "cm"}
